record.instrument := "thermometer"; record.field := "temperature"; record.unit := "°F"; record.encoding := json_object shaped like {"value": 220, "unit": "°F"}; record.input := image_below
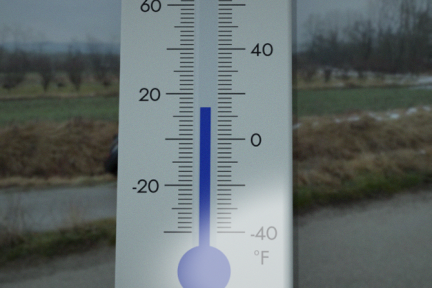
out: {"value": 14, "unit": "°F"}
